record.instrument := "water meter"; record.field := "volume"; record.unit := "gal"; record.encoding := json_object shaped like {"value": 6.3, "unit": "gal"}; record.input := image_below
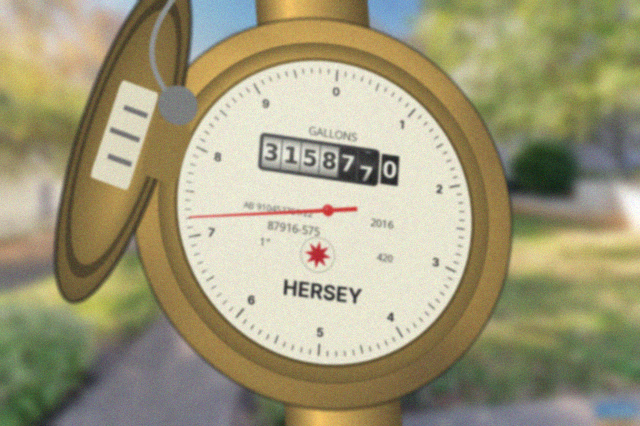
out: {"value": 3158767.2, "unit": "gal"}
